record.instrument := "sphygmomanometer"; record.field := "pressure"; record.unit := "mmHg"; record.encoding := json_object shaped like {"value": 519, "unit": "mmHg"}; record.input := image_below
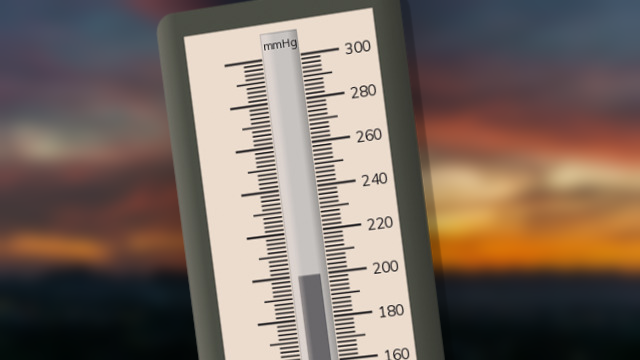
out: {"value": 200, "unit": "mmHg"}
